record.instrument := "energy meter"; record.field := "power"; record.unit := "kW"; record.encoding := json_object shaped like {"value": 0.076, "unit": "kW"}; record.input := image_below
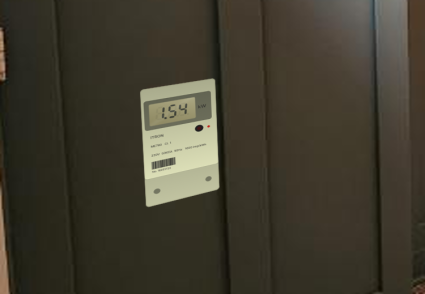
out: {"value": 1.54, "unit": "kW"}
